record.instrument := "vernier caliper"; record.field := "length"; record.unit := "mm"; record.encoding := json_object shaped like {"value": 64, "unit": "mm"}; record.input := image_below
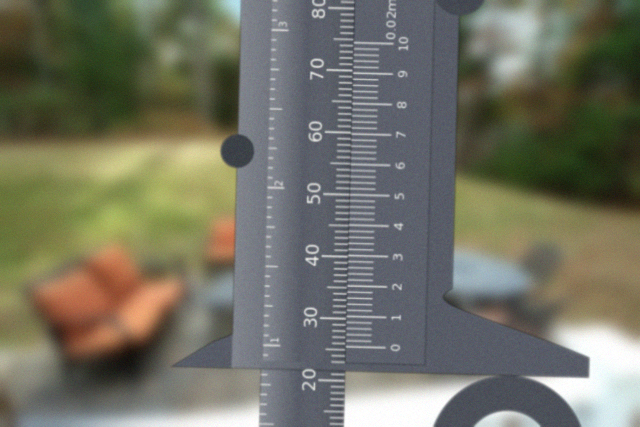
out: {"value": 25.5, "unit": "mm"}
